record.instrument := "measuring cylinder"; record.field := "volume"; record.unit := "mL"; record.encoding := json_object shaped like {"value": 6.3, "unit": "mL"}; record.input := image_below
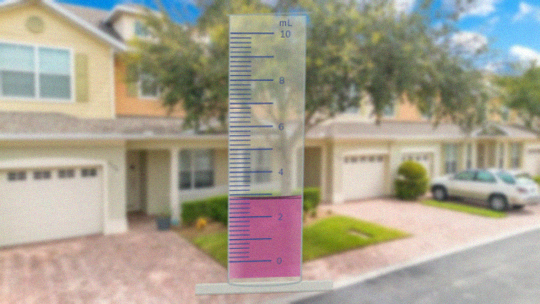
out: {"value": 2.8, "unit": "mL"}
